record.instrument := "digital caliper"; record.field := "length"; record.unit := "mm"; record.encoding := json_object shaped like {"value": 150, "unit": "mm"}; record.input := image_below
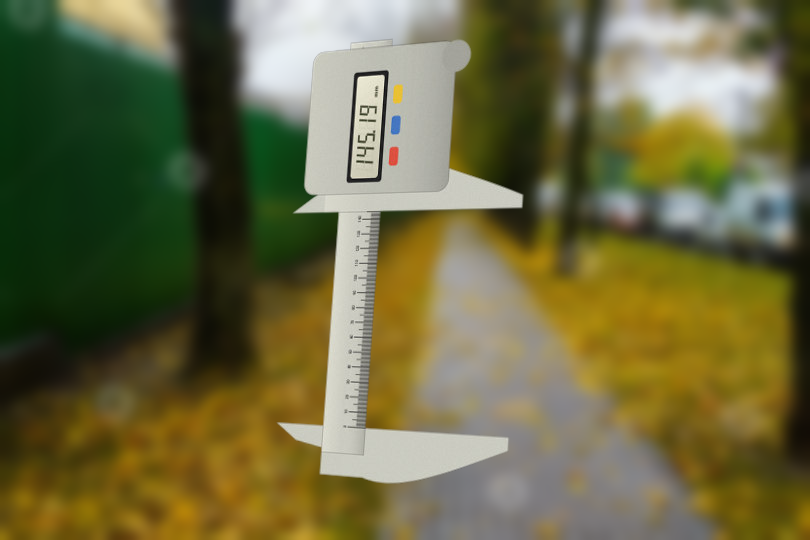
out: {"value": 145.19, "unit": "mm"}
